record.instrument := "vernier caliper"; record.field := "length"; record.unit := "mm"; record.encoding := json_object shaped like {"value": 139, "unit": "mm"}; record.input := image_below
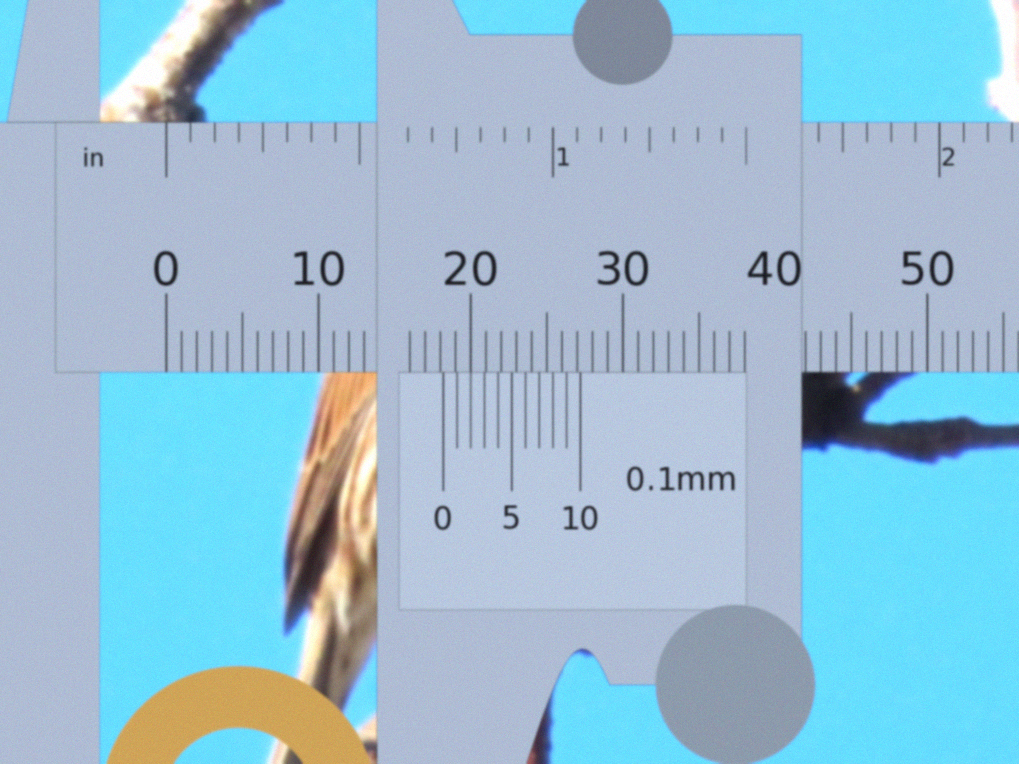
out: {"value": 18.2, "unit": "mm"}
